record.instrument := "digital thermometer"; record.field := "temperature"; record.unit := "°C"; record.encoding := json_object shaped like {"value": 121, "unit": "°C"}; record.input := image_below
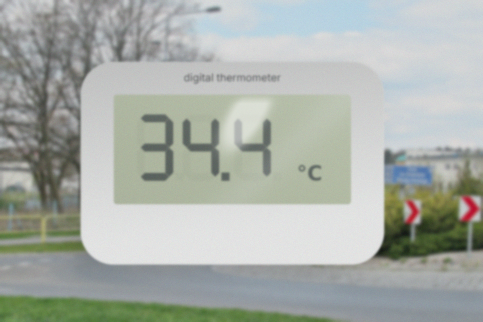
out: {"value": 34.4, "unit": "°C"}
